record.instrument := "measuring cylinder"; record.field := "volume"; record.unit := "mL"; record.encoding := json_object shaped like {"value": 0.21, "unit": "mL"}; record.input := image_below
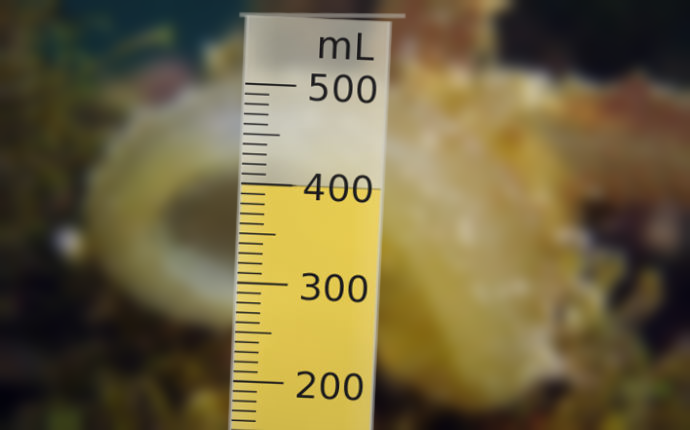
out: {"value": 400, "unit": "mL"}
